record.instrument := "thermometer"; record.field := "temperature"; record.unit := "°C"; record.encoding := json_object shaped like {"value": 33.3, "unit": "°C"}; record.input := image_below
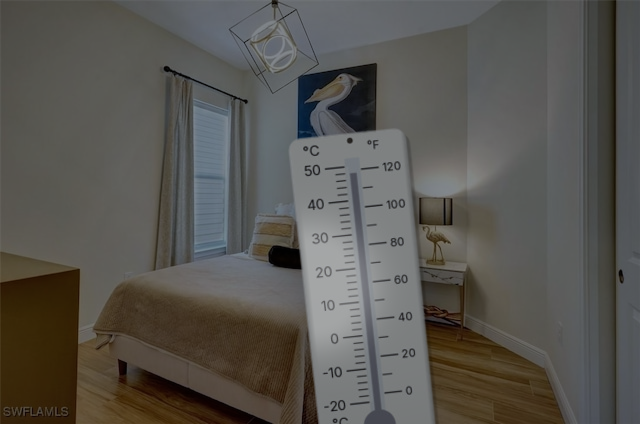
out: {"value": 48, "unit": "°C"}
